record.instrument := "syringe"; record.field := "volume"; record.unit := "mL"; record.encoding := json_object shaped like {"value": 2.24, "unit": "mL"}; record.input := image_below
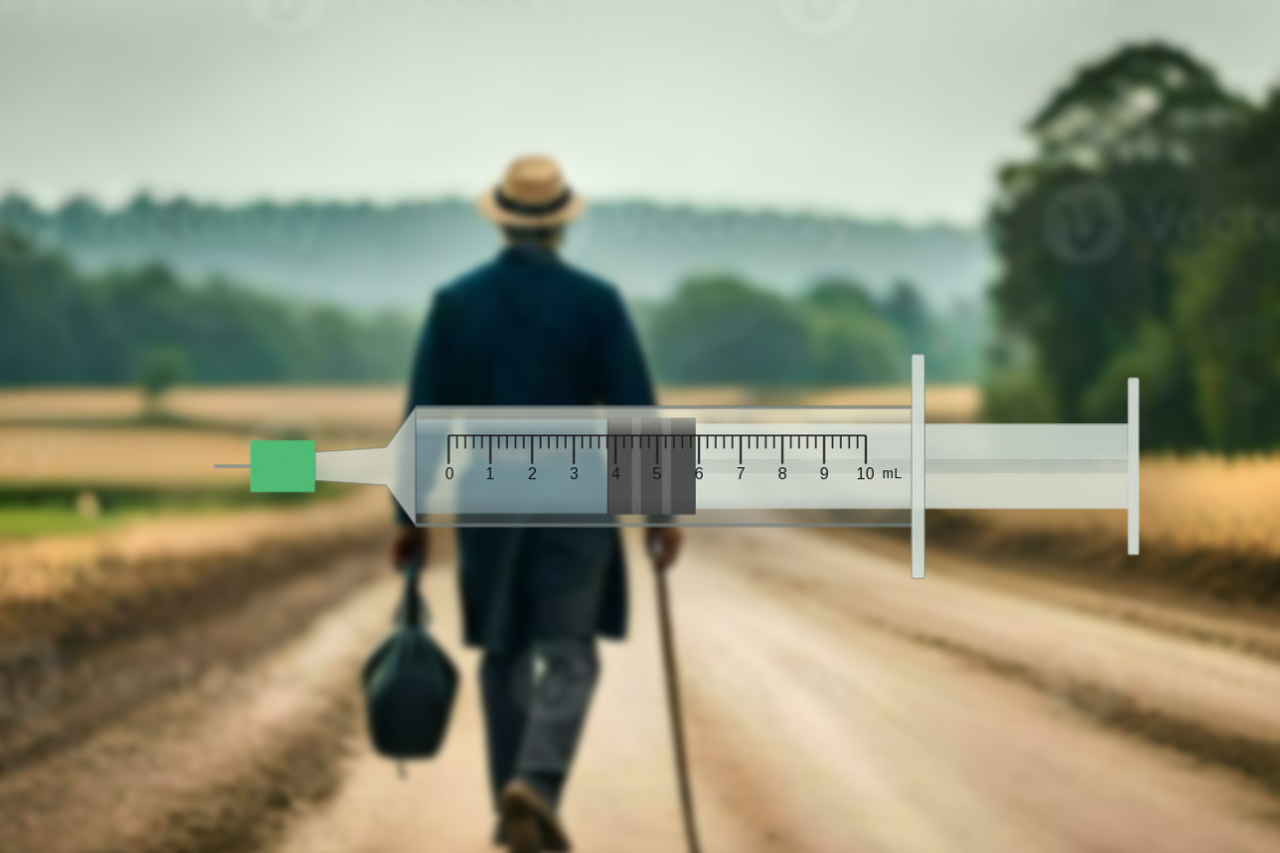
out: {"value": 3.8, "unit": "mL"}
